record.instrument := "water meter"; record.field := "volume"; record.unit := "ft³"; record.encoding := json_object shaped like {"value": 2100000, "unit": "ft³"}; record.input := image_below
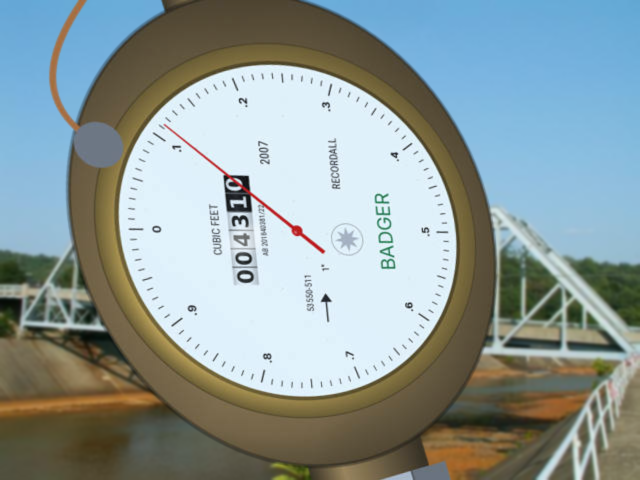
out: {"value": 4310.11, "unit": "ft³"}
